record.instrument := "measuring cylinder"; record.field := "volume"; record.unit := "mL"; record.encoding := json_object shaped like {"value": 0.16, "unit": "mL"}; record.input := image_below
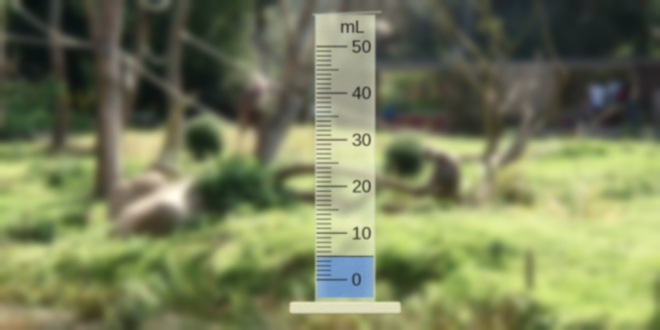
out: {"value": 5, "unit": "mL"}
